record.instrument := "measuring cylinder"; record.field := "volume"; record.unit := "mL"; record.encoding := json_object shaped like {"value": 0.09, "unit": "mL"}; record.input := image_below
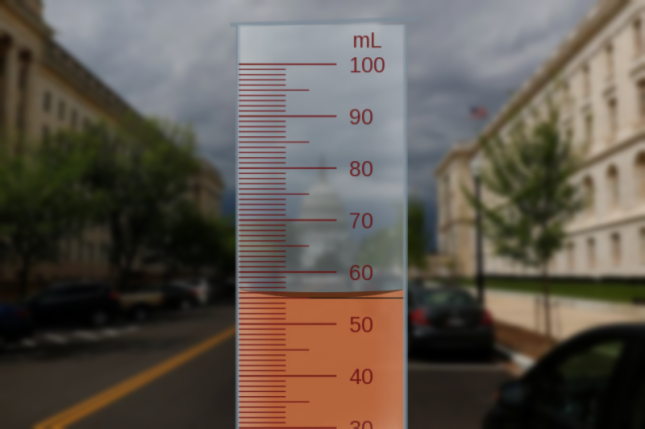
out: {"value": 55, "unit": "mL"}
